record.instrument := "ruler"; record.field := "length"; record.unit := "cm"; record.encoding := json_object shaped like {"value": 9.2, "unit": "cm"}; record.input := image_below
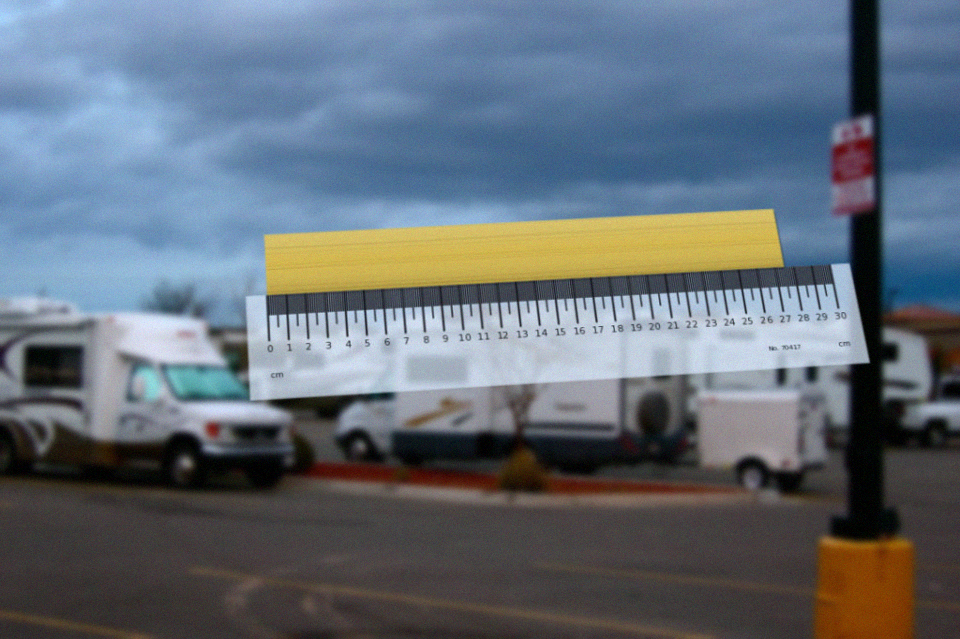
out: {"value": 27.5, "unit": "cm"}
